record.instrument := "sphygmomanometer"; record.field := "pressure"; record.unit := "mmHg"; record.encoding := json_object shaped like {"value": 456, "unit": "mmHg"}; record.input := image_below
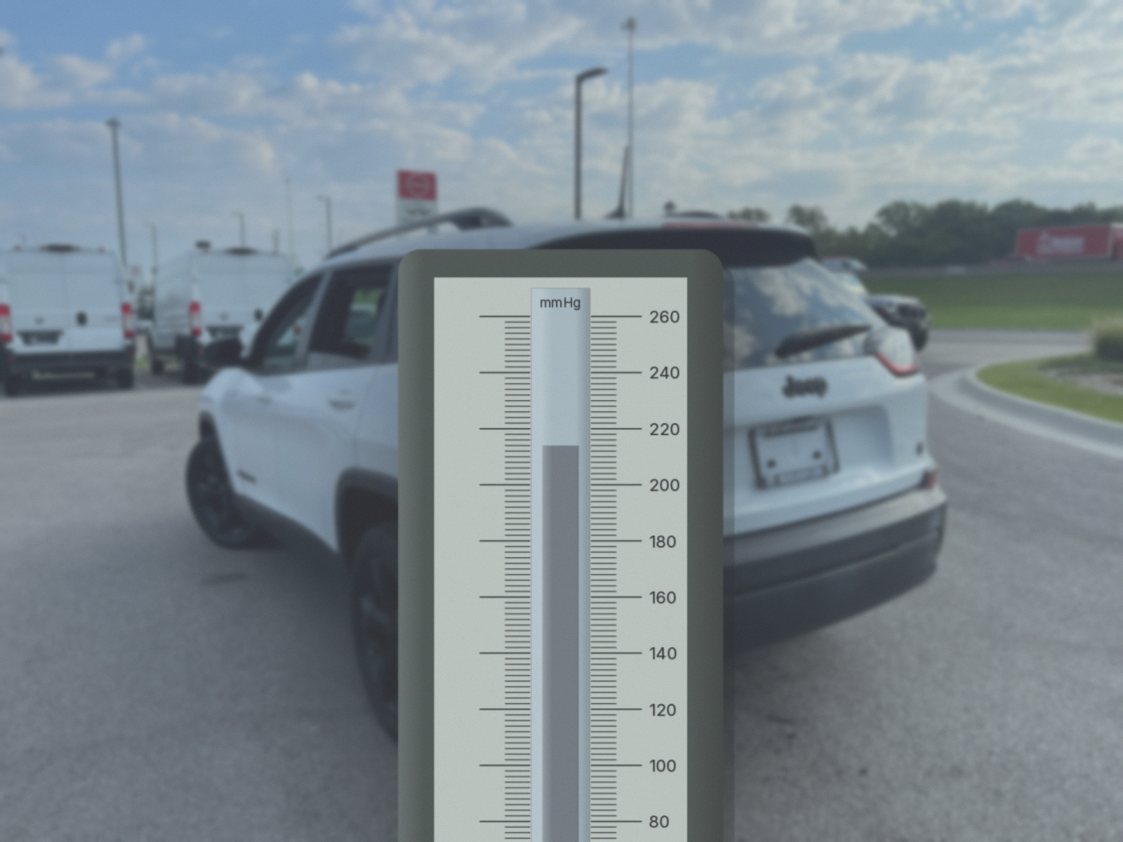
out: {"value": 214, "unit": "mmHg"}
